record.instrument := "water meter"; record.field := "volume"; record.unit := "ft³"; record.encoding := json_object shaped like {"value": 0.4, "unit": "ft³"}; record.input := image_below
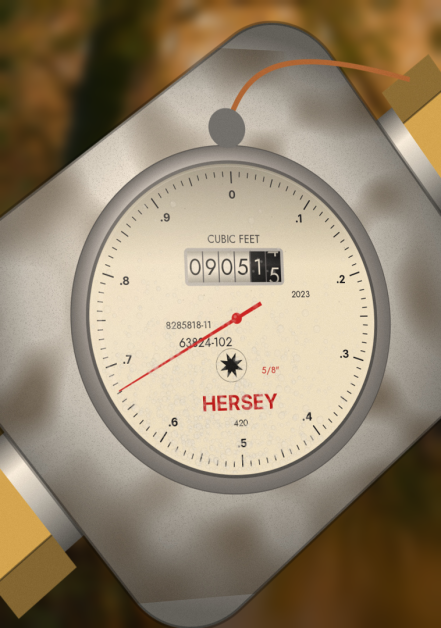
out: {"value": 90514.67, "unit": "ft³"}
